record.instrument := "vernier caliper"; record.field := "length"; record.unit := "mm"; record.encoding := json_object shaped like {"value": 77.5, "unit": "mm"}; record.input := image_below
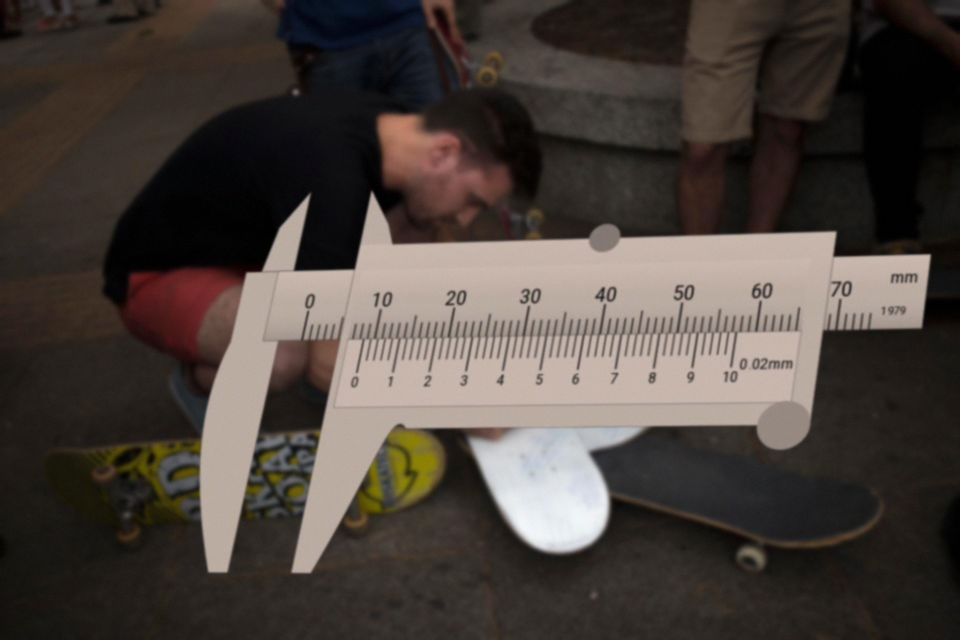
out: {"value": 8.5, "unit": "mm"}
